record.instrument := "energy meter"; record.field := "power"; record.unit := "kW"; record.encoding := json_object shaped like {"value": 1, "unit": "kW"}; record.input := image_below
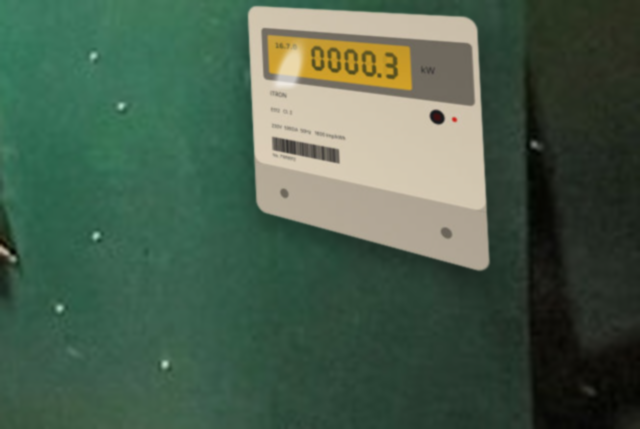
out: {"value": 0.3, "unit": "kW"}
